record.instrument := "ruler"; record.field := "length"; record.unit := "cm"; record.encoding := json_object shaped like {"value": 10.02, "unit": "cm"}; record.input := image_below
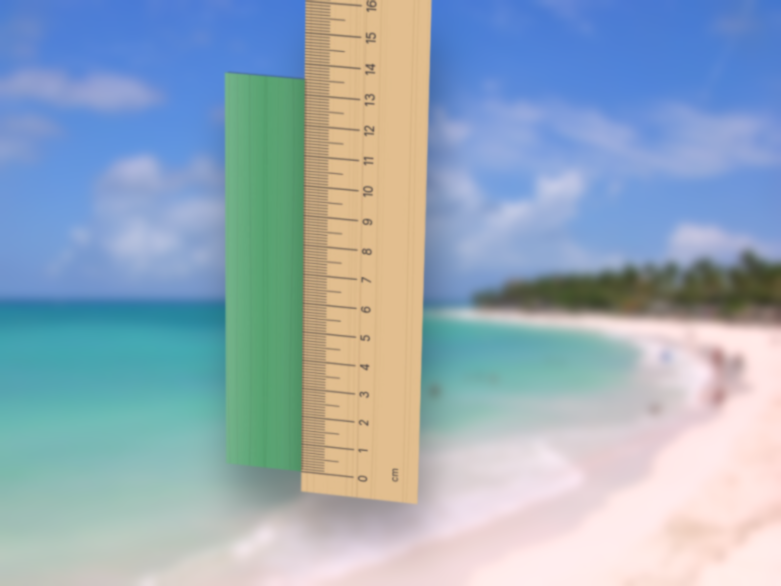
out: {"value": 13.5, "unit": "cm"}
